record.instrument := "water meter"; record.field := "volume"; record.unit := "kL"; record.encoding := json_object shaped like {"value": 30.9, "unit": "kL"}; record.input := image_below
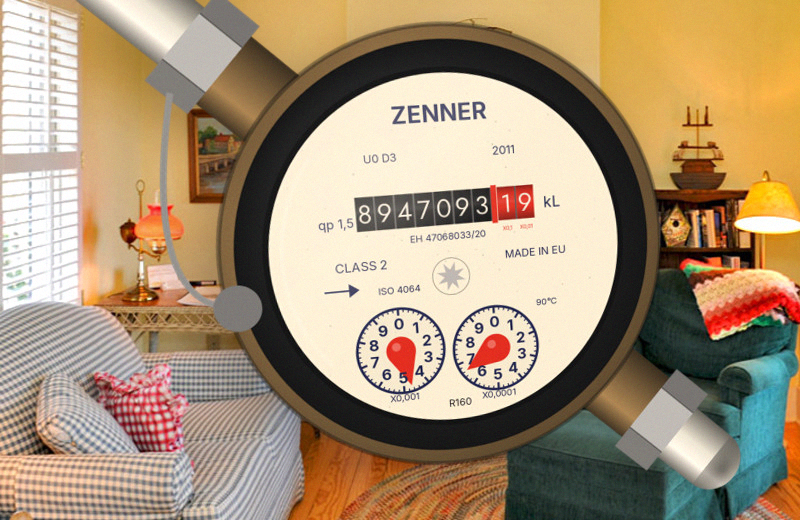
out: {"value": 8947093.1946, "unit": "kL"}
